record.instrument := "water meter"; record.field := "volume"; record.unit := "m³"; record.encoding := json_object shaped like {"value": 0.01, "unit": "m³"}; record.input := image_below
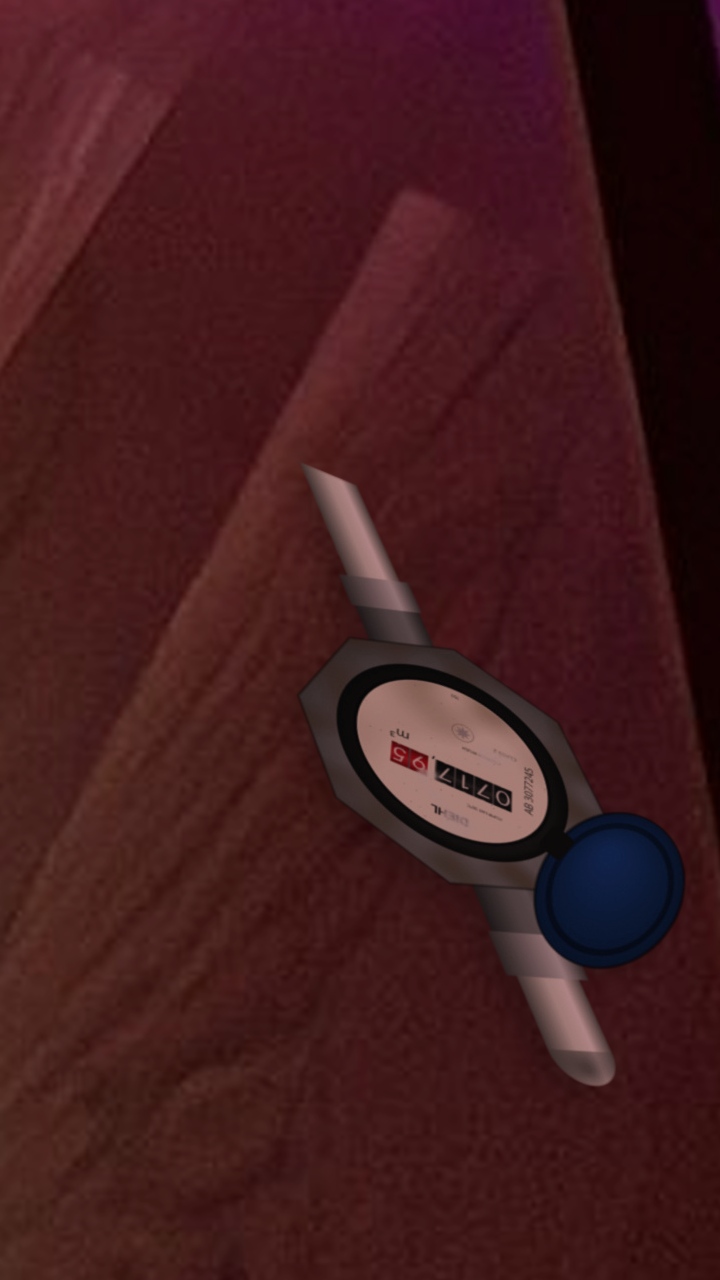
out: {"value": 717.95, "unit": "m³"}
